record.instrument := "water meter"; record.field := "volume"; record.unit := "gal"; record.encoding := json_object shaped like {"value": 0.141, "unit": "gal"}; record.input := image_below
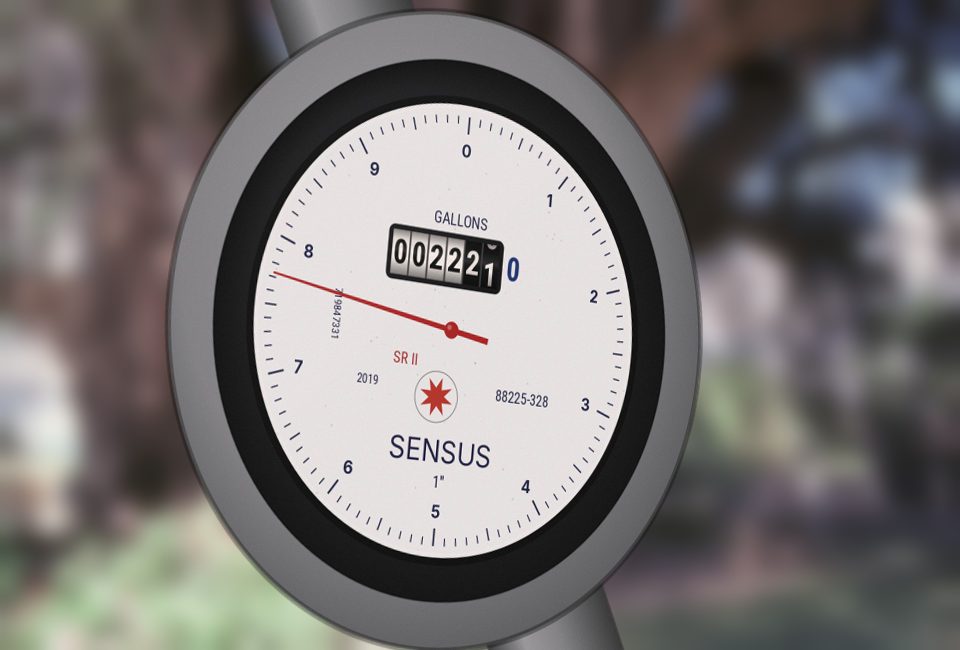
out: {"value": 22207.7, "unit": "gal"}
